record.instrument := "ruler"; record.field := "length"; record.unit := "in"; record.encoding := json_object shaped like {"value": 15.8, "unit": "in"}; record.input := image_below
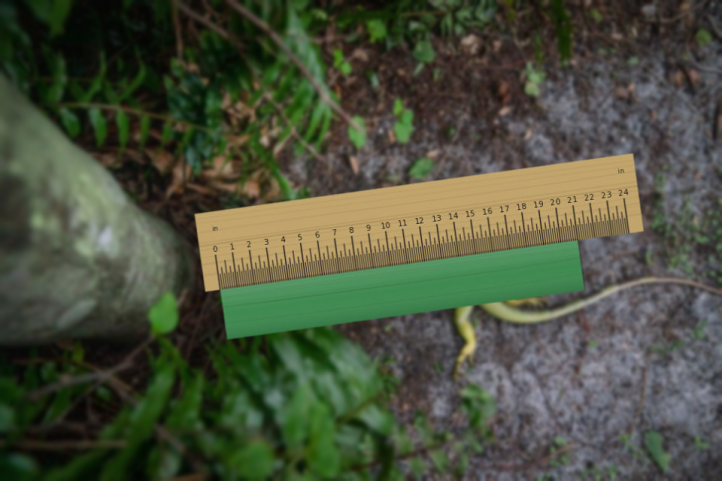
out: {"value": 21, "unit": "in"}
